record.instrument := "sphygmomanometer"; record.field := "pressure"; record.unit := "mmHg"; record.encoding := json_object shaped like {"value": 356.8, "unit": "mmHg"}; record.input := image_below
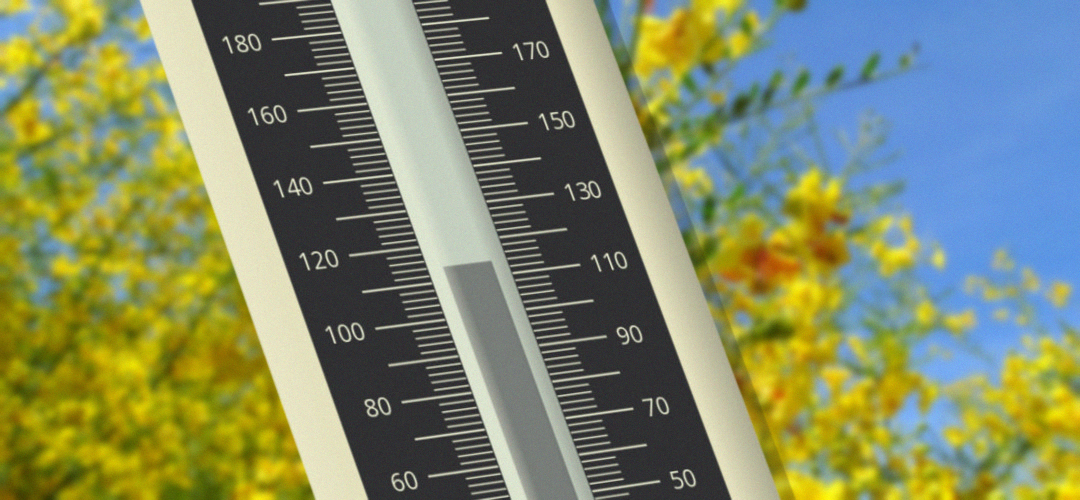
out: {"value": 114, "unit": "mmHg"}
